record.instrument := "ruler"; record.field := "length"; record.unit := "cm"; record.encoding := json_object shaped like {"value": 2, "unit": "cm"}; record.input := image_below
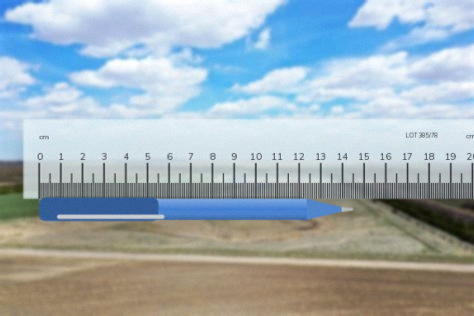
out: {"value": 14.5, "unit": "cm"}
